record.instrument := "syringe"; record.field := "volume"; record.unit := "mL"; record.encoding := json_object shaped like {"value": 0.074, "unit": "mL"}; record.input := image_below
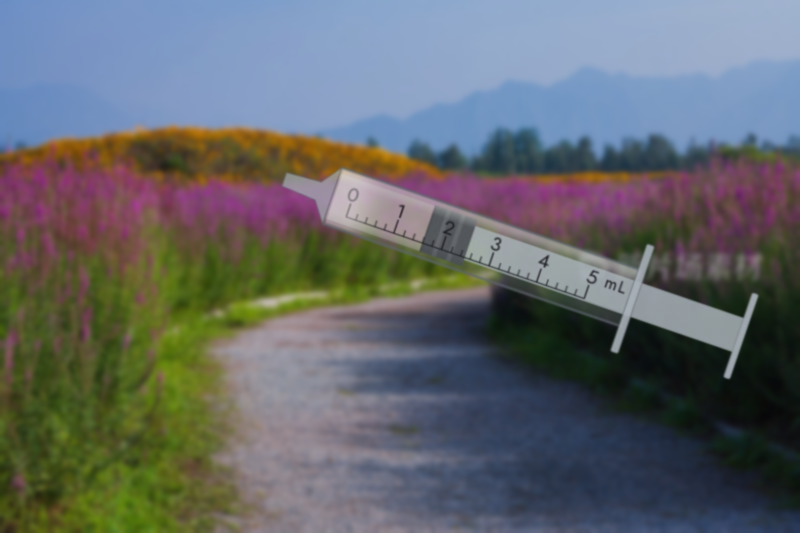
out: {"value": 1.6, "unit": "mL"}
